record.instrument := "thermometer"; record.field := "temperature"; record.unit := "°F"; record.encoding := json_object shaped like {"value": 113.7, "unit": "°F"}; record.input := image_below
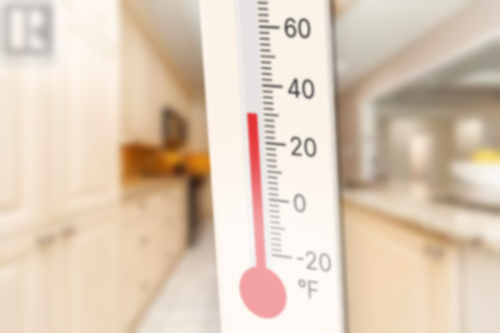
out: {"value": 30, "unit": "°F"}
